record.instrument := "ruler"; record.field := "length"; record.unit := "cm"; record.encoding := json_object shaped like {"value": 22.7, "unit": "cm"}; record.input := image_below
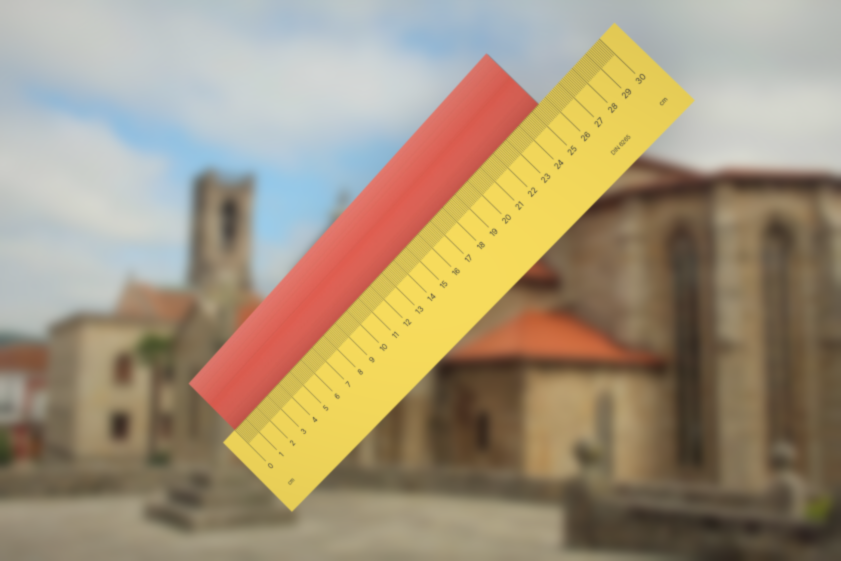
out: {"value": 25.5, "unit": "cm"}
